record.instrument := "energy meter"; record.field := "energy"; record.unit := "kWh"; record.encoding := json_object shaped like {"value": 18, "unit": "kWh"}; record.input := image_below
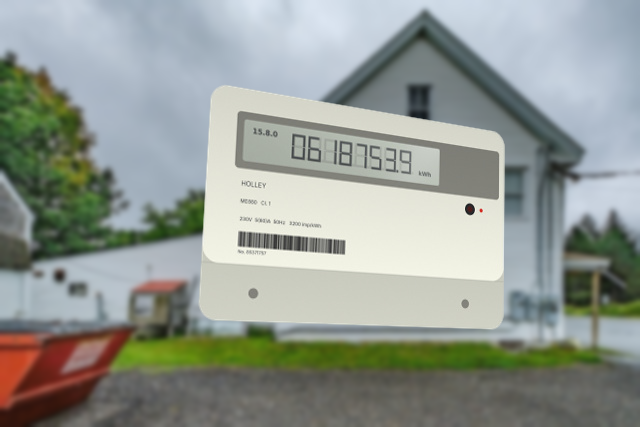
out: {"value": 618753.9, "unit": "kWh"}
